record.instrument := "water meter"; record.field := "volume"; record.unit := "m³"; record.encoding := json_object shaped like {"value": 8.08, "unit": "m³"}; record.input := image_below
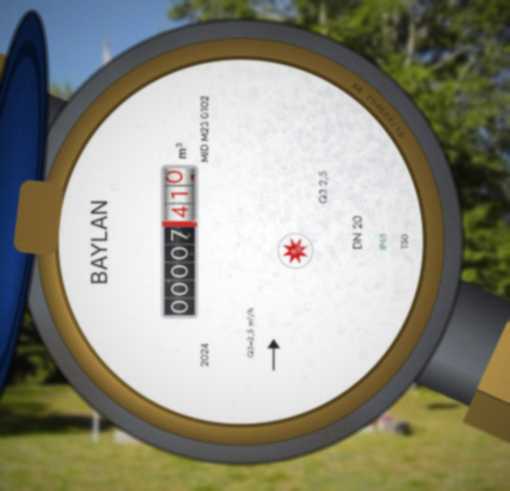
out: {"value": 7.410, "unit": "m³"}
